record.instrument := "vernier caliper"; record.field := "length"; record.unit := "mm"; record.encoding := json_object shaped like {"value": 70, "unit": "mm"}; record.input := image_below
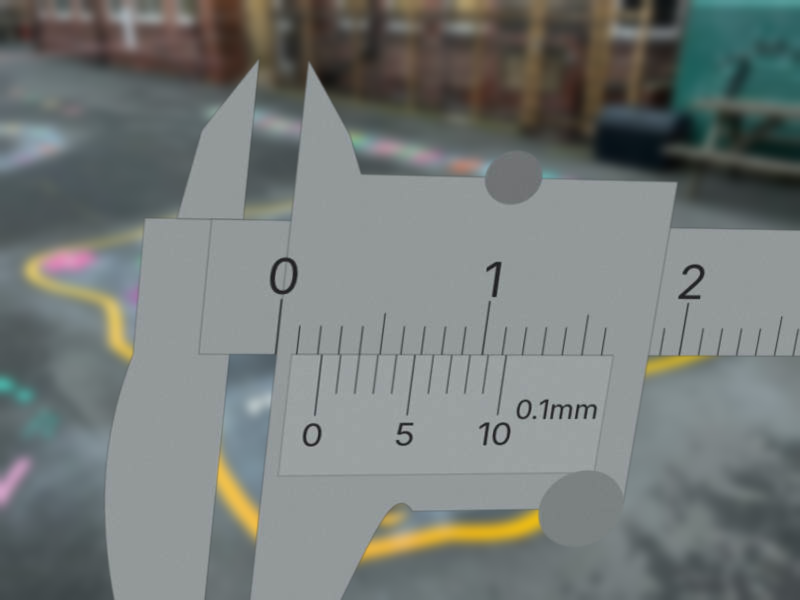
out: {"value": 2.2, "unit": "mm"}
